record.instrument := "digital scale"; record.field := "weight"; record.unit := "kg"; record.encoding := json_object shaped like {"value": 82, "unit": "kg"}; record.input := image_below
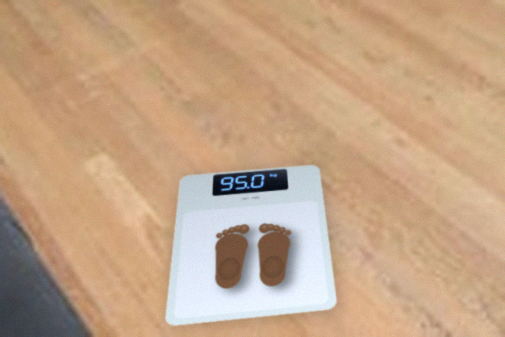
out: {"value": 95.0, "unit": "kg"}
